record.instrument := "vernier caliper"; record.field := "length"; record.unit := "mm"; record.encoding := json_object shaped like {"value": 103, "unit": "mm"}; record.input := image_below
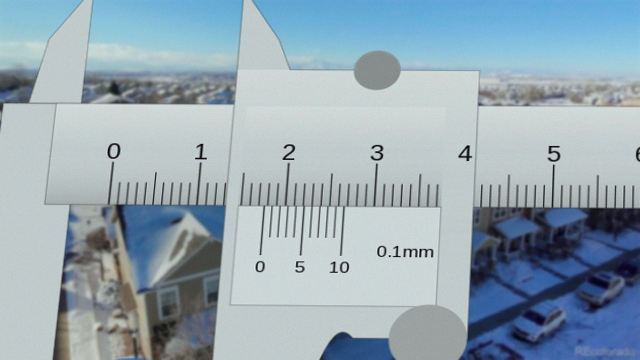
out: {"value": 17.6, "unit": "mm"}
